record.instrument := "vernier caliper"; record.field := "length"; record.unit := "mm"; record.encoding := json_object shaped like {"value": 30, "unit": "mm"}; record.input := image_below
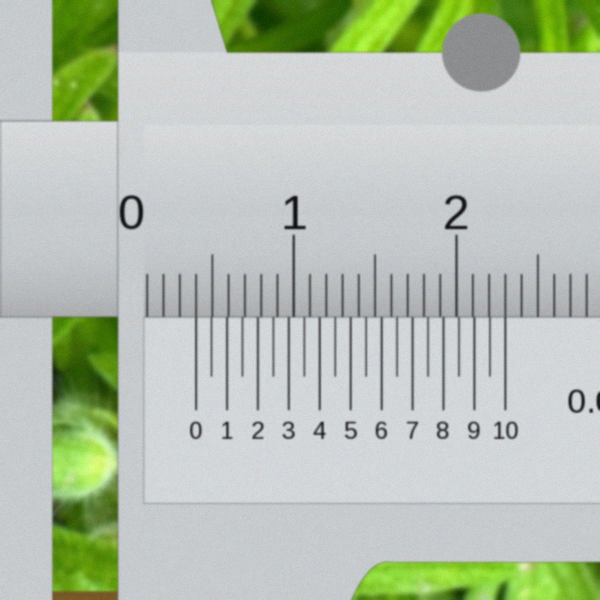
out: {"value": 4.0, "unit": "mm"}
